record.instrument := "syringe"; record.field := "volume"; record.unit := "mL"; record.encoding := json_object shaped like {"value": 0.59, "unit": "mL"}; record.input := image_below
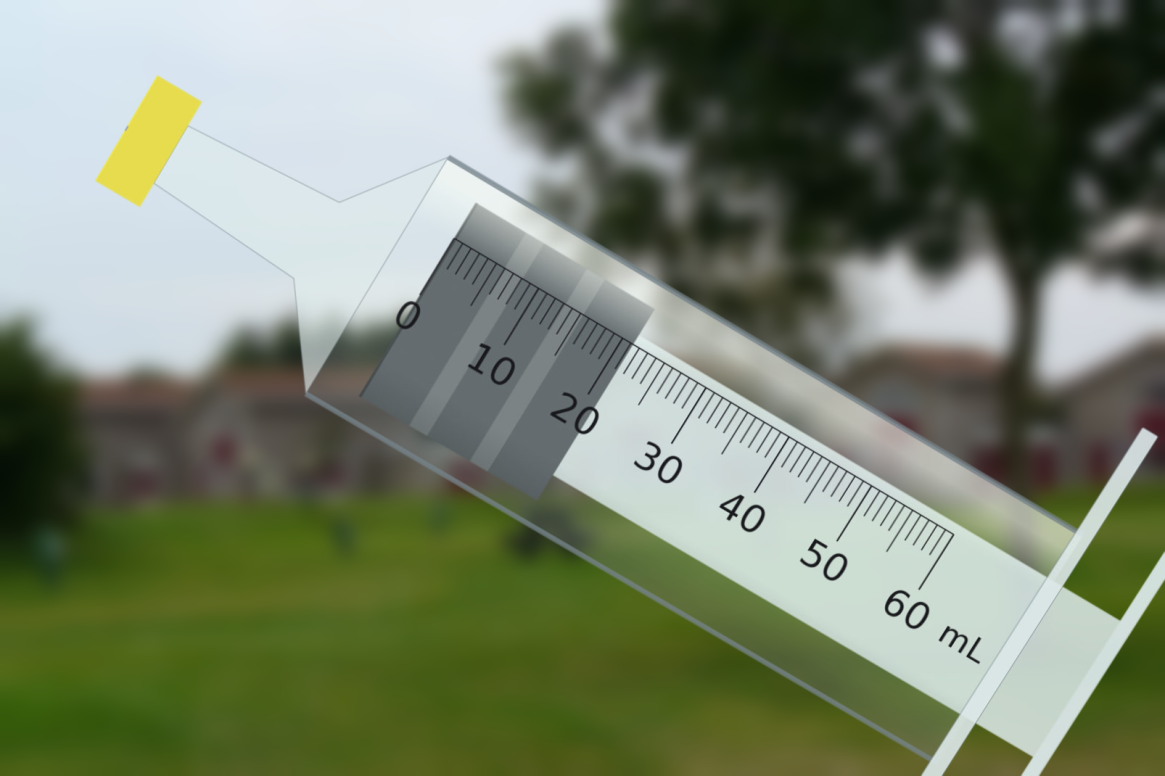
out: {"value": 0, "unit": "mL"}
